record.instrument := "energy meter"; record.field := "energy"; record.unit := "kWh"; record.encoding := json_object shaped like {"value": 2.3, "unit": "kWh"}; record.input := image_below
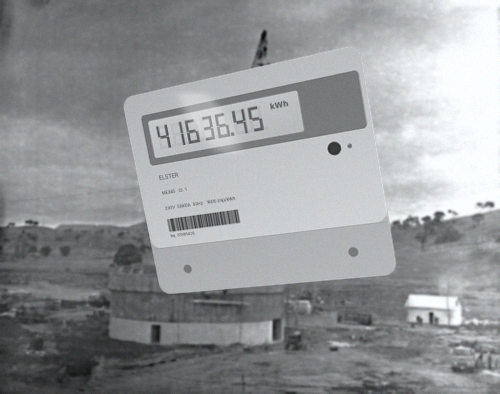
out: {"value": 41636.45, "unit": "kWh"}
